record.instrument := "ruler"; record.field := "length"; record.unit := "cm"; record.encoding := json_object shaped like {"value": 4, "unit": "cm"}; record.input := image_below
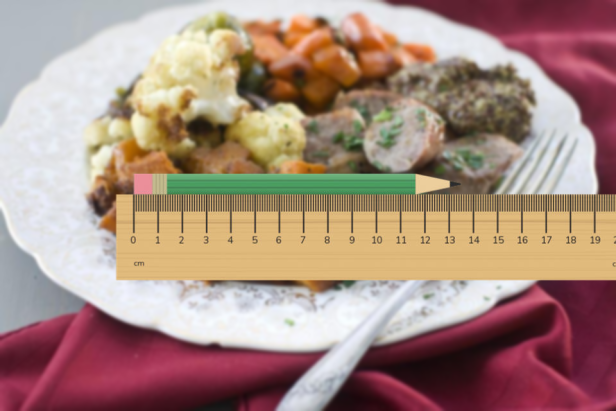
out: {"value": 13.5, "unit": "cm"}
